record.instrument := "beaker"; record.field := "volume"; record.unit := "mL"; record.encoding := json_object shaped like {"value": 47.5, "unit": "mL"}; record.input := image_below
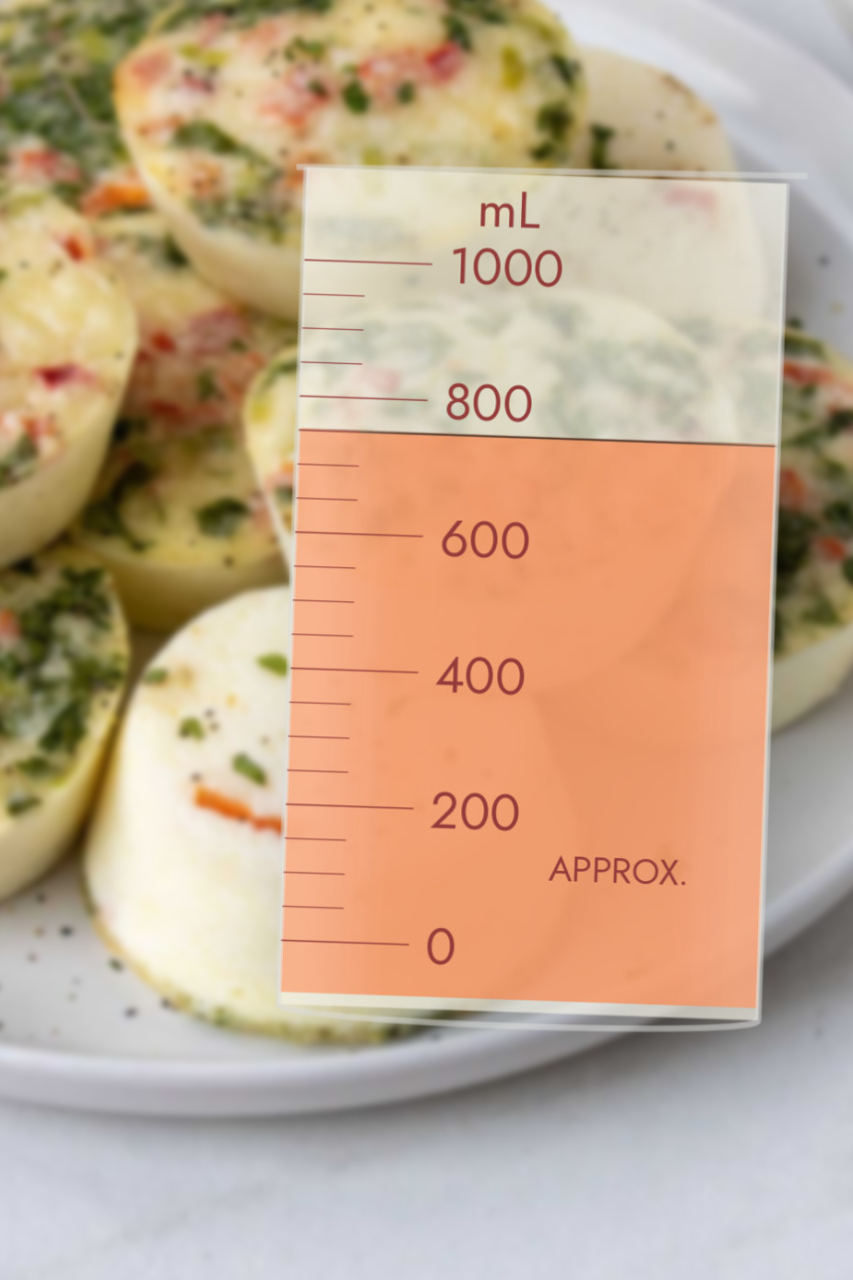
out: {"value": 750, "unit": "mL"}
